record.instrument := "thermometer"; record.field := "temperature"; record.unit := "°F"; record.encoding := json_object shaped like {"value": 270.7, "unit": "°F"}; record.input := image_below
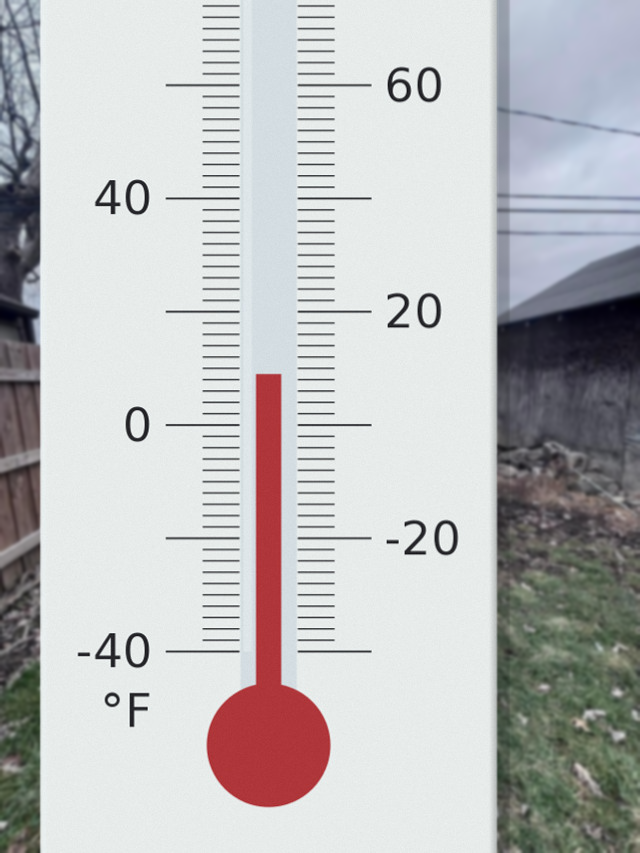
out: {"value": 9, "unit": "°F"}
